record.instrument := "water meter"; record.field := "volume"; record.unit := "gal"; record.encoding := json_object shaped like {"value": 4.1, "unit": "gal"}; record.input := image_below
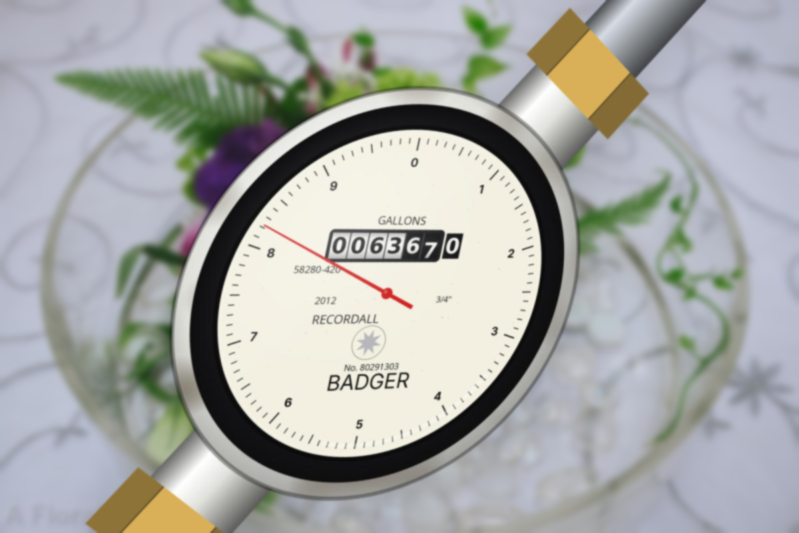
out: {"value": 63668.2, "unit": "gal"}
